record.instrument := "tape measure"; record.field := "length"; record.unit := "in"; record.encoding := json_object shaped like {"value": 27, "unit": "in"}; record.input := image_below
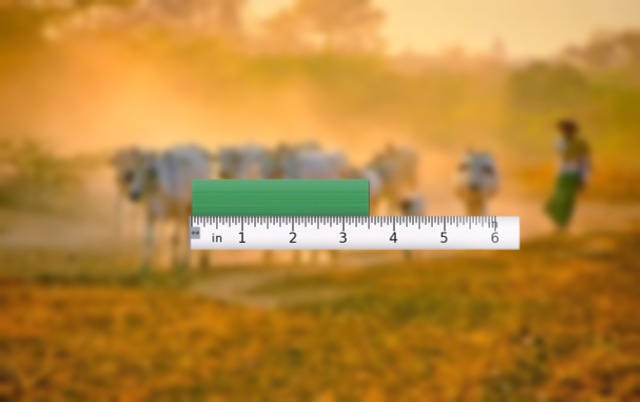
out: {"value": 3.5, "unit": "in"}
